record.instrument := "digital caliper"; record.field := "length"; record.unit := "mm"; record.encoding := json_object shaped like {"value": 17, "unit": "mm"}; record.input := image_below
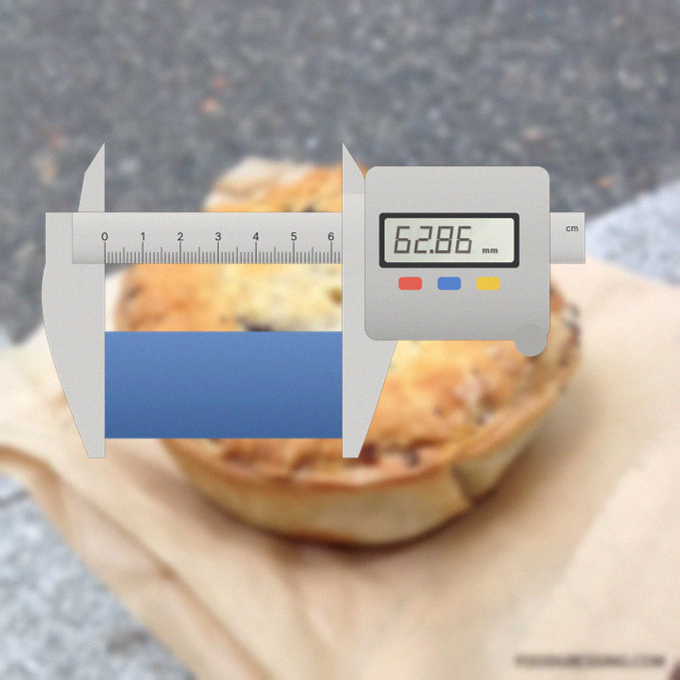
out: {"value": 62.86, "unit": "mm"}
